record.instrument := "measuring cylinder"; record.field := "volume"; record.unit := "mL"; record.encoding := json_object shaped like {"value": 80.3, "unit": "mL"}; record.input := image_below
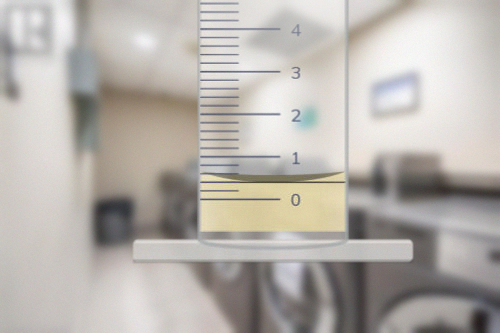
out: {"value": 0.4, "unit": "mL"}
